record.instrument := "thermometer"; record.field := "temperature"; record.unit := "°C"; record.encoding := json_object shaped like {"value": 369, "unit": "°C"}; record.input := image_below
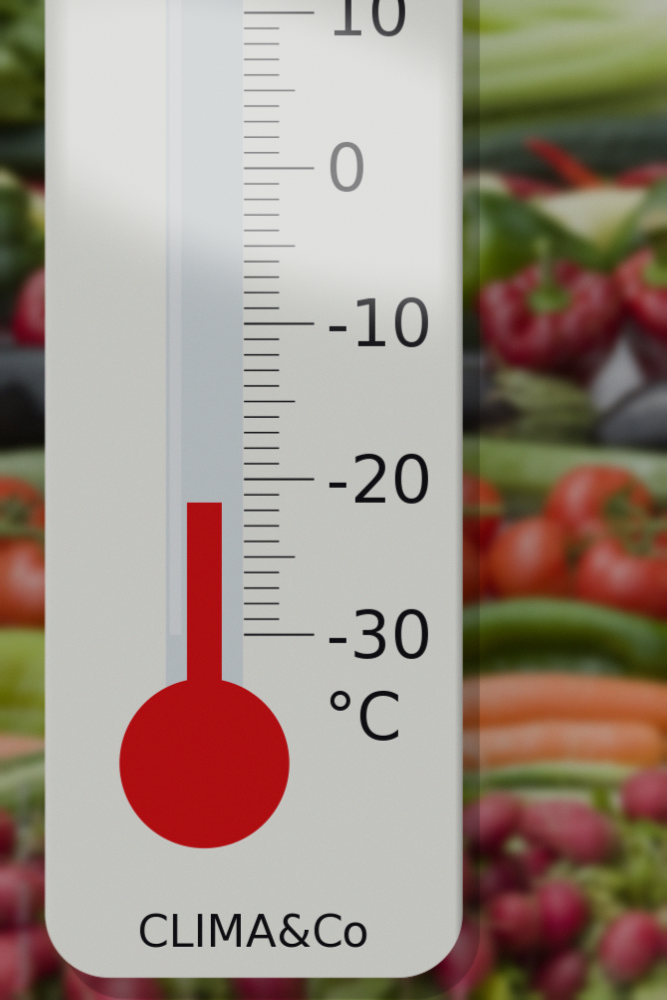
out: {"value": -21.5, "unit": "°C"}
